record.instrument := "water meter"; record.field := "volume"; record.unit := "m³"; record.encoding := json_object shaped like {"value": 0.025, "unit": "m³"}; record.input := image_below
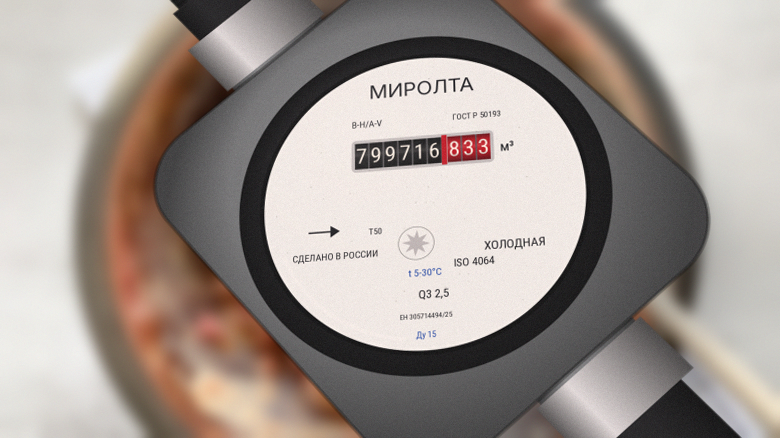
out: {"value": 799716.833, "unit": "m³"}
